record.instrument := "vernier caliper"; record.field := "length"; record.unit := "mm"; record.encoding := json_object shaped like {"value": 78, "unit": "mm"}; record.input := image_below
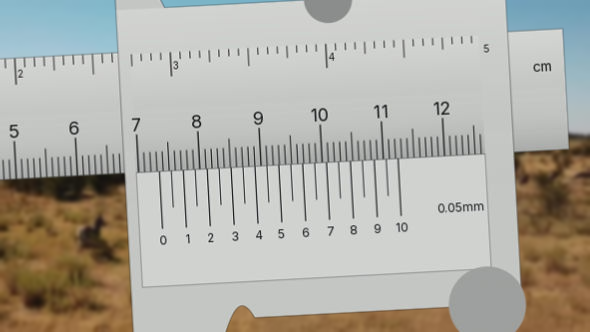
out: {"value": 73.4, "unit": "mm"}
